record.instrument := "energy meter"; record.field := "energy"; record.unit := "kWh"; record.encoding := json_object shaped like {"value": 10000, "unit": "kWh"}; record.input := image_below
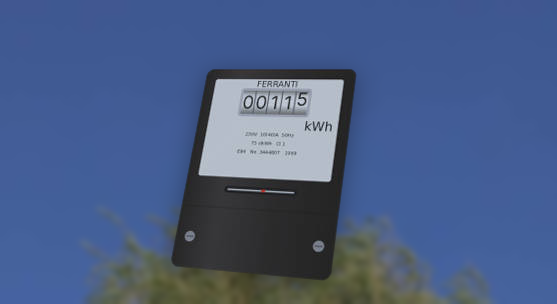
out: {"value": 115, "unit": "kWh"}
